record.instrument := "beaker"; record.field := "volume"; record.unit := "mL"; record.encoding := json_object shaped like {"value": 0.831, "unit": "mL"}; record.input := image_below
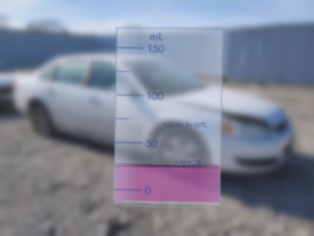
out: {"value": 25, "unit": "mL"}
